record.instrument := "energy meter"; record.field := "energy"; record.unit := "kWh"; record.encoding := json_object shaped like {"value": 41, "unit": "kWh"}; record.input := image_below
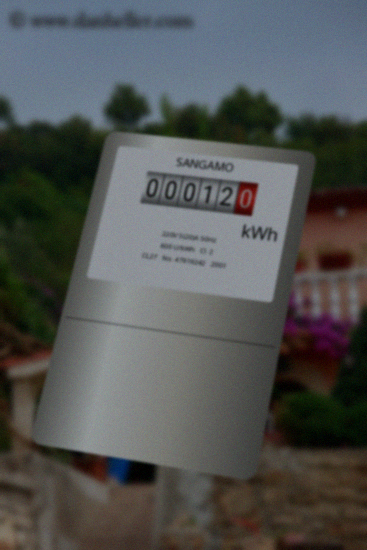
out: {"value": 12.0, "unit": "kWh"}
